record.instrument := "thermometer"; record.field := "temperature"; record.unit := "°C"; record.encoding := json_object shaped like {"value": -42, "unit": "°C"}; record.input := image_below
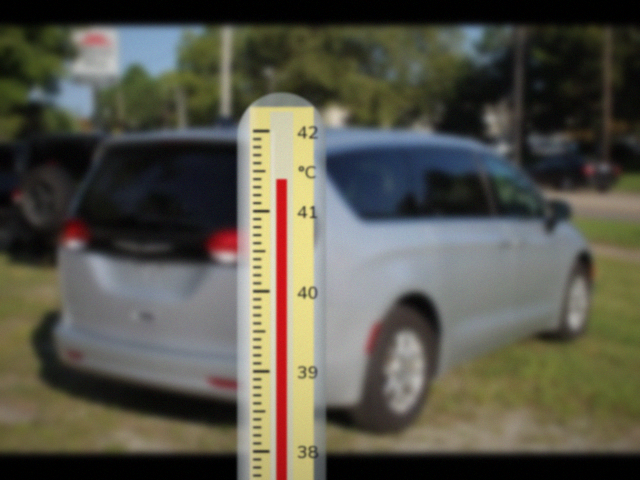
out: {"value": 41.4, "unit": "°C"}
